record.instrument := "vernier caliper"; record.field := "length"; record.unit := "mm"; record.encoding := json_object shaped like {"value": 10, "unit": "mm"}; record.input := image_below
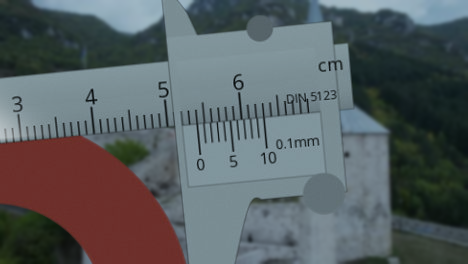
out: {"value": 54.0, "unit": "mm"}
